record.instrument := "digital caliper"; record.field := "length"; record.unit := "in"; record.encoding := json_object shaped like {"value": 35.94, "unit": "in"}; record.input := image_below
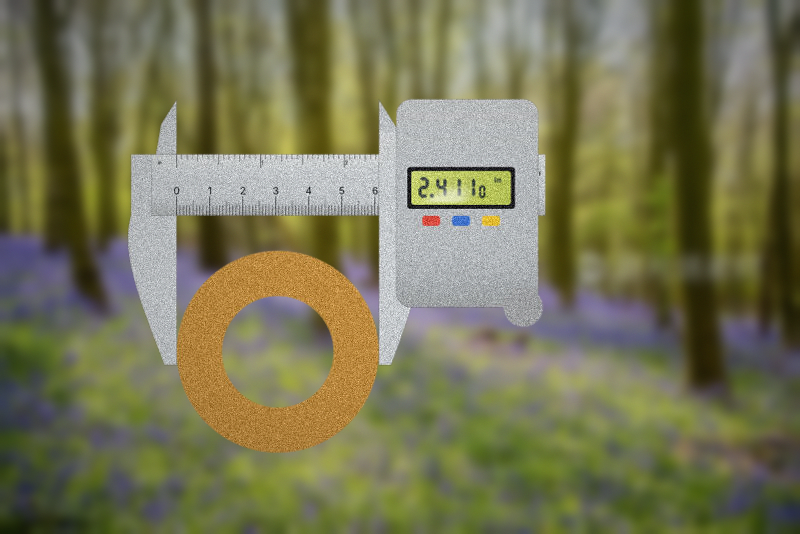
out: {"value": 2.4110, "unit": "in"}
